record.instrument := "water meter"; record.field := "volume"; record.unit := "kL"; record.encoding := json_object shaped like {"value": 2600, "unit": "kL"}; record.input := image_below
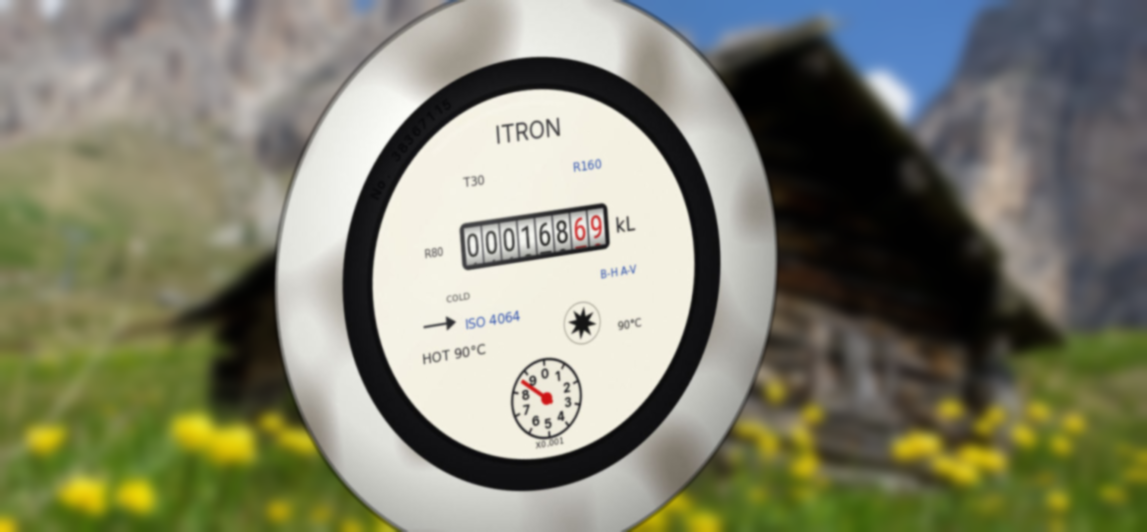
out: {"value": 168.698, "unit": "kL"}
